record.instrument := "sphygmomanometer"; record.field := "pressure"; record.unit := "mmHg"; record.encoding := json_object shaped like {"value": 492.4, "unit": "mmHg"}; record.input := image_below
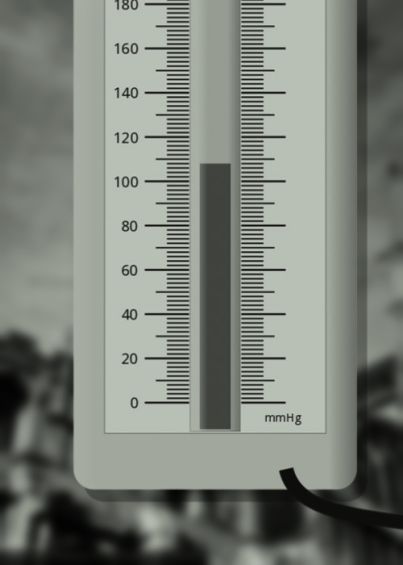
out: {"value": 108, "unit": "mmHg"}
